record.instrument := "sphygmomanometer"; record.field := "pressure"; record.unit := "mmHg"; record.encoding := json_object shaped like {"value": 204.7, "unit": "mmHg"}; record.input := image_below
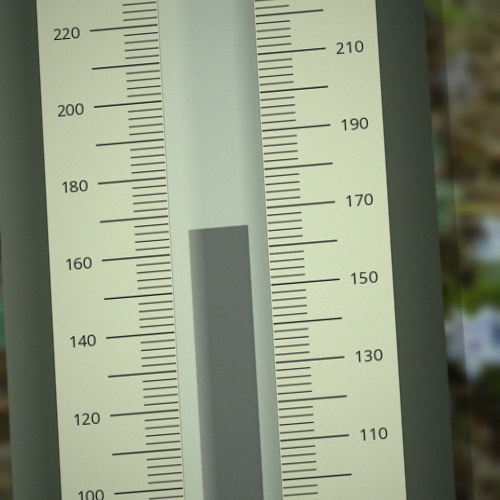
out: {"value": 166, "unit": "mmHg"}
